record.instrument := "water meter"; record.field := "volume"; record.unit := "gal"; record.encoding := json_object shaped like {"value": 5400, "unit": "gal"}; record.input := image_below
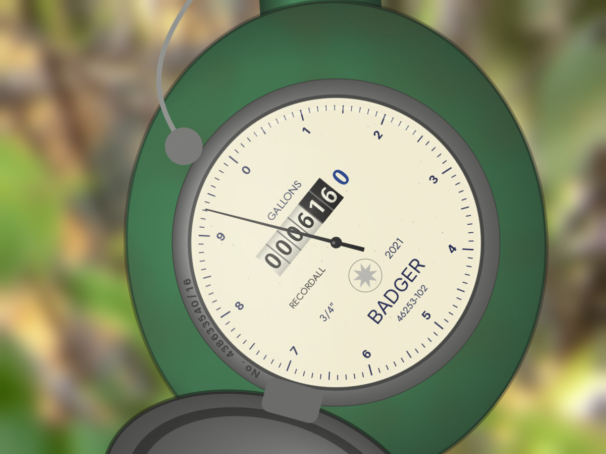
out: {"value": 6159.3, "unit": "gal"}
